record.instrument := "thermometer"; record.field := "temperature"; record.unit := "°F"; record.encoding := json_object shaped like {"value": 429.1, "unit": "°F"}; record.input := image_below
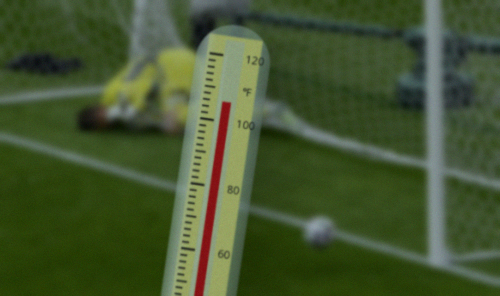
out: {"value": 106, "unit": "°F"}
